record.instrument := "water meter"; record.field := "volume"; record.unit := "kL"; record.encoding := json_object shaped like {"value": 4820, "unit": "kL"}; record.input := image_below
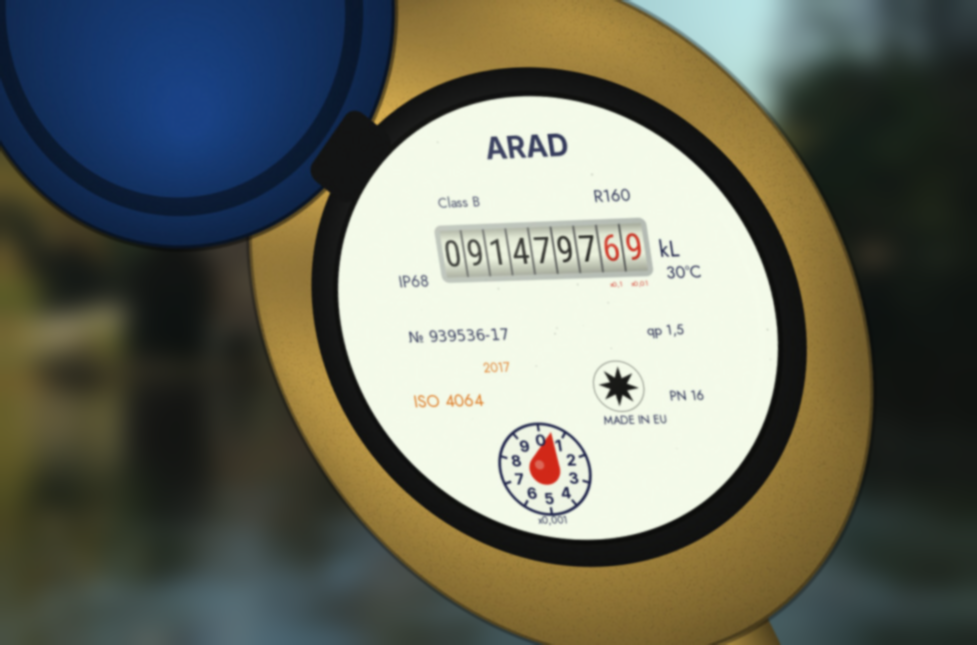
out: {"value": 914797.690, "unit": "kL"}
